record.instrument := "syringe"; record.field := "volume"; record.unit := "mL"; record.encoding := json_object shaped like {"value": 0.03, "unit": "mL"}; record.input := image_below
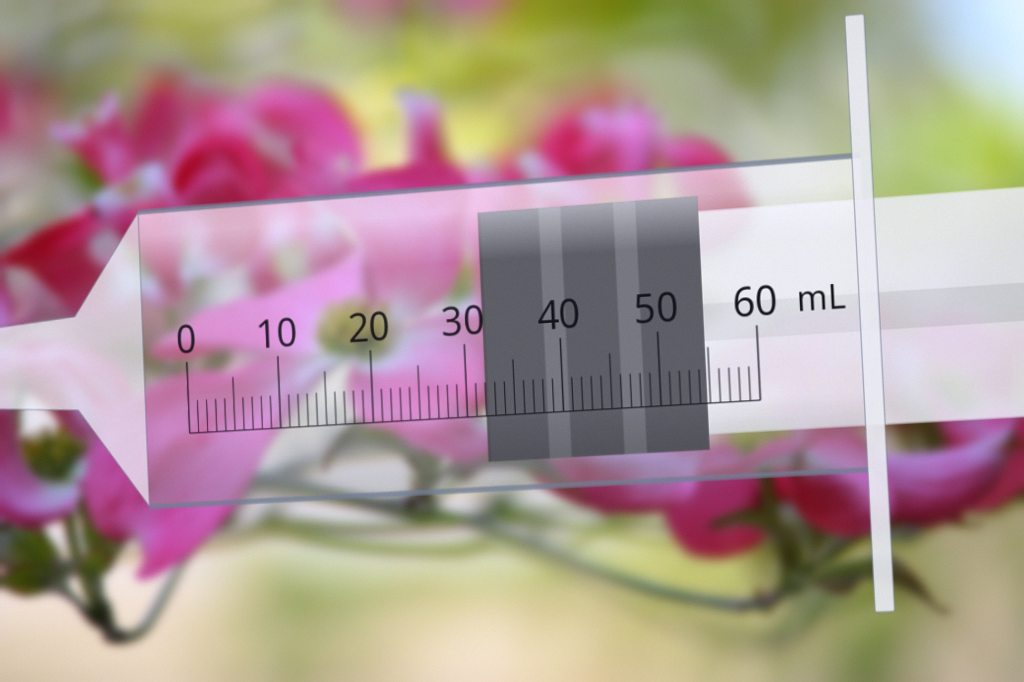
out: {"value": 32, "unit": "mL"}
